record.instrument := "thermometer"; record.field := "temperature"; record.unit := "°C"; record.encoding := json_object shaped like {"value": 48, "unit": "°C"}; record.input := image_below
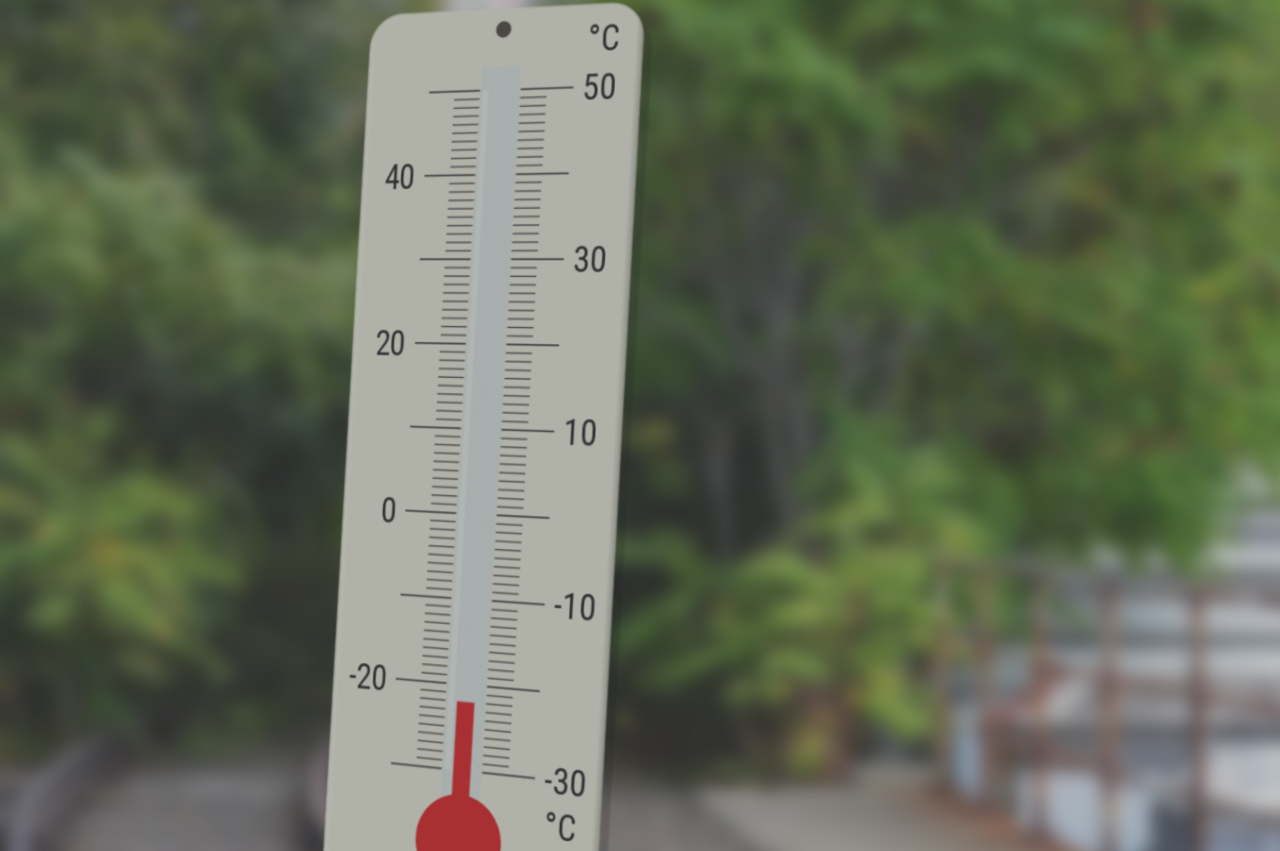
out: {"value": -22, "unit": "°C"}
